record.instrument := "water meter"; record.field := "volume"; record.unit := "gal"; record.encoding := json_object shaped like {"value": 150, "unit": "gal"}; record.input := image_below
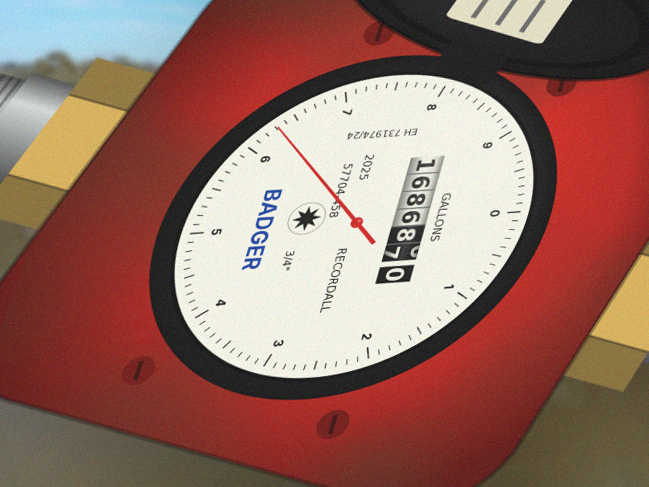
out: {"value": 1686866.3, "unit": "gal"}
